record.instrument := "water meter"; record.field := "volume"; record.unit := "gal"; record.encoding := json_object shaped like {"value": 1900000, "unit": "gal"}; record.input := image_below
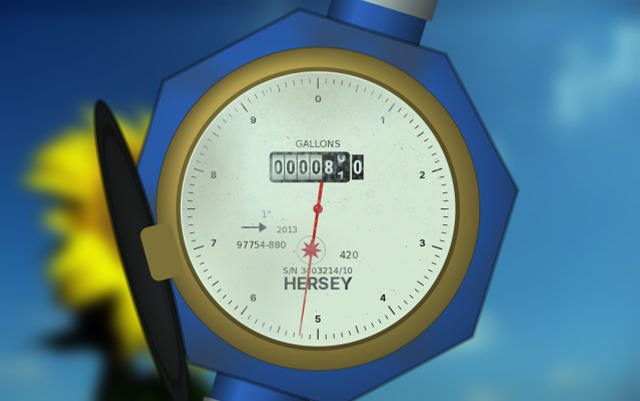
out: {"value": 805.2, "unit": "gal"}
